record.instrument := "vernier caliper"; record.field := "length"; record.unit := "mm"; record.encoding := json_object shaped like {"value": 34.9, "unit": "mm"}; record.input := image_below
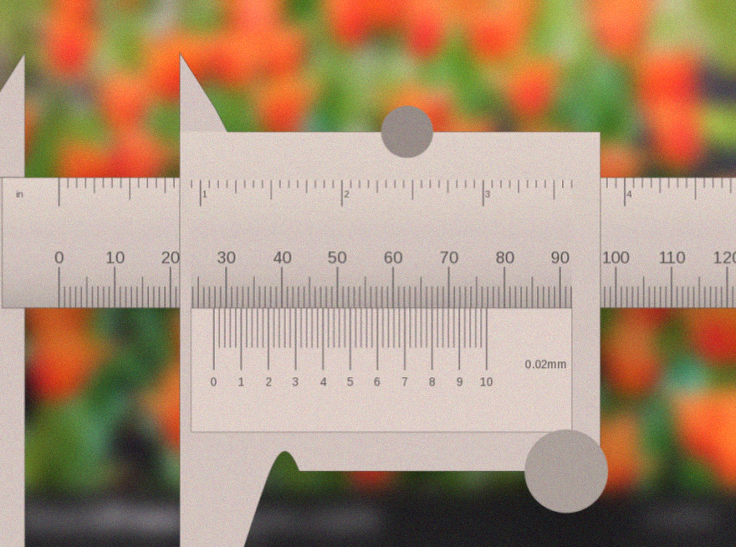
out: {"value": 27.8, "unit": "mm"}
